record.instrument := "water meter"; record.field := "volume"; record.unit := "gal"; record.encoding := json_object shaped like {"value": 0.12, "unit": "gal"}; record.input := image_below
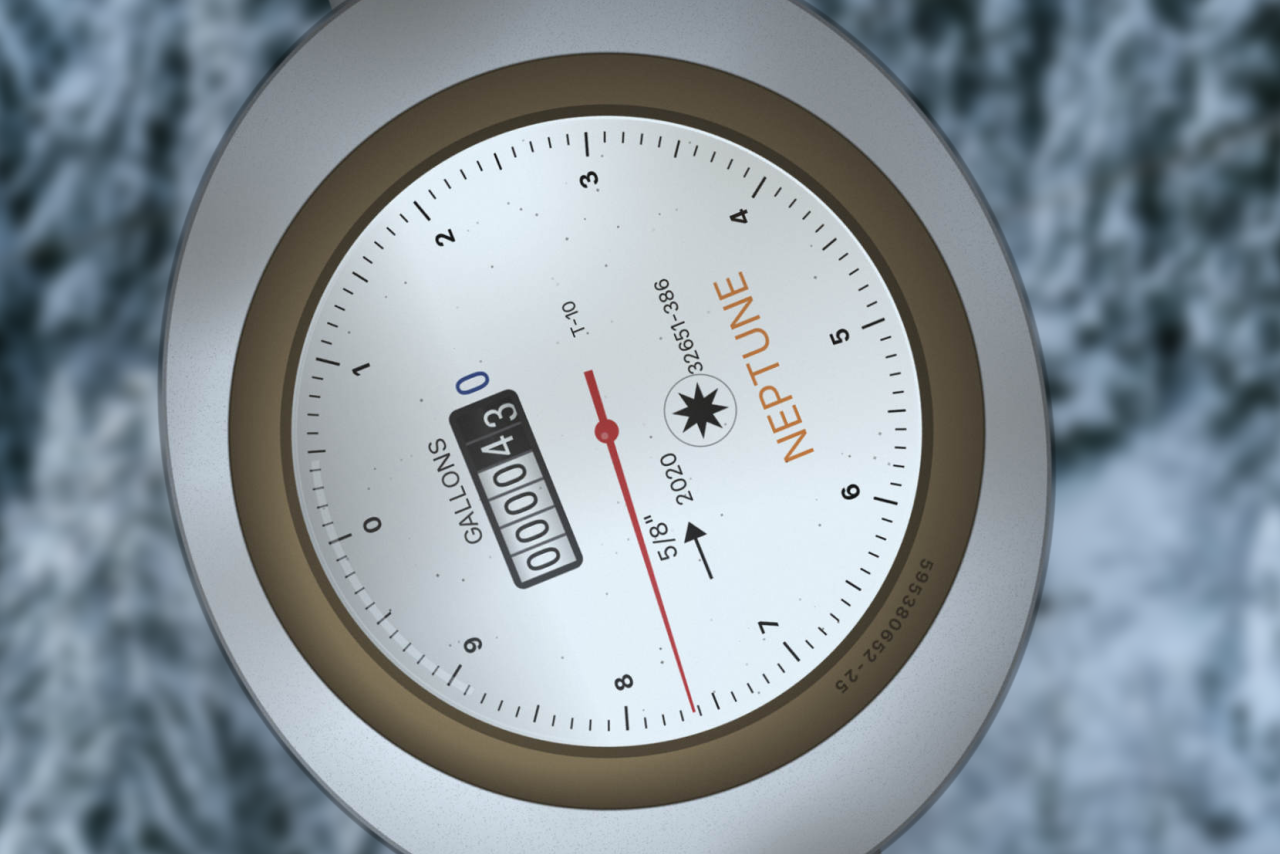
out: {"value": 427.6, "unit": "gal"}
